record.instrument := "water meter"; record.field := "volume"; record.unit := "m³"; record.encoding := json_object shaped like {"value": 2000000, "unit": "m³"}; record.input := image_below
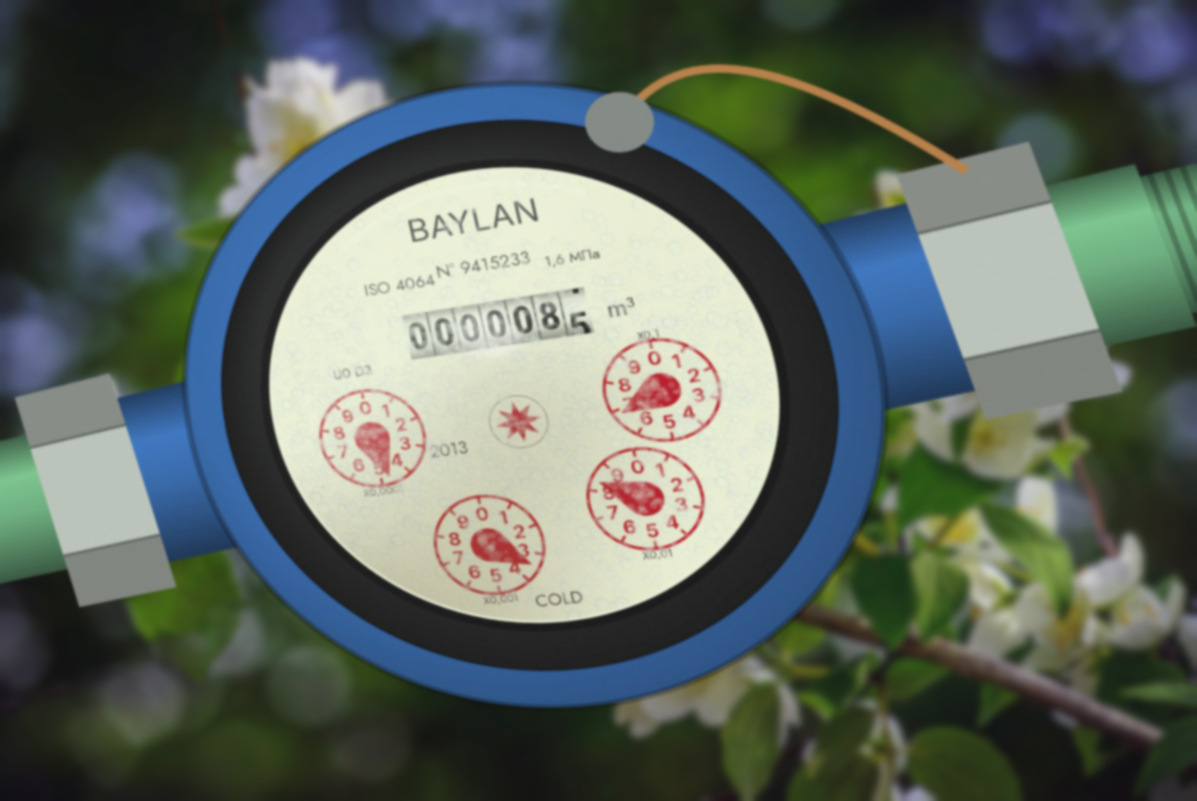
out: {"value": 84.6834, "unit": "m³"}
